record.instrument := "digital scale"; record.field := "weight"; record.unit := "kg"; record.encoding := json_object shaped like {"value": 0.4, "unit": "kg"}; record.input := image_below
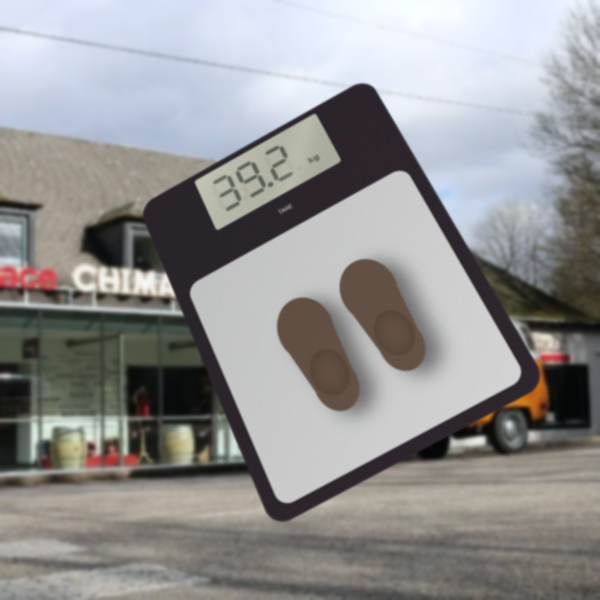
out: {"value": 39.2, "unit": "kg"}
